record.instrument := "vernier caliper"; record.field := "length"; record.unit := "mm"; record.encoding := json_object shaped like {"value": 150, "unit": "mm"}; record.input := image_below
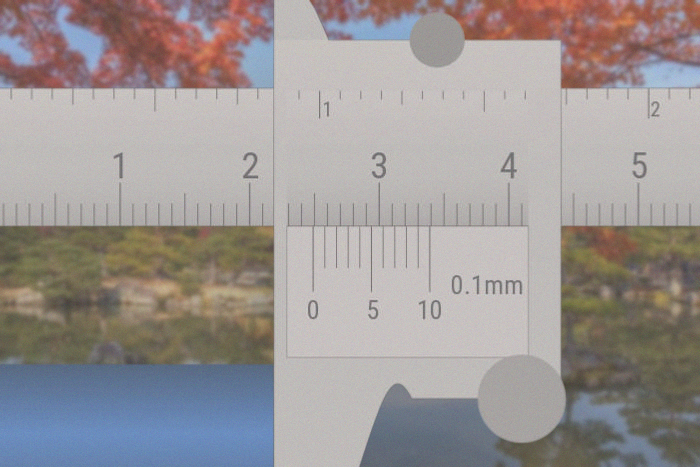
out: {"value": 24.9, "unit": "mm"}
